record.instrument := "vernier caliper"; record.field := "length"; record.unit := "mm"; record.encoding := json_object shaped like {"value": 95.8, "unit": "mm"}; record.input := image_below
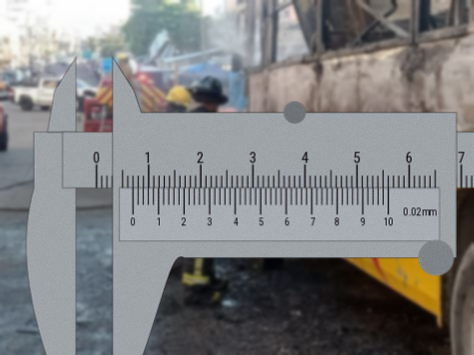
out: {"value": 7.0, "unit": "mm"}
